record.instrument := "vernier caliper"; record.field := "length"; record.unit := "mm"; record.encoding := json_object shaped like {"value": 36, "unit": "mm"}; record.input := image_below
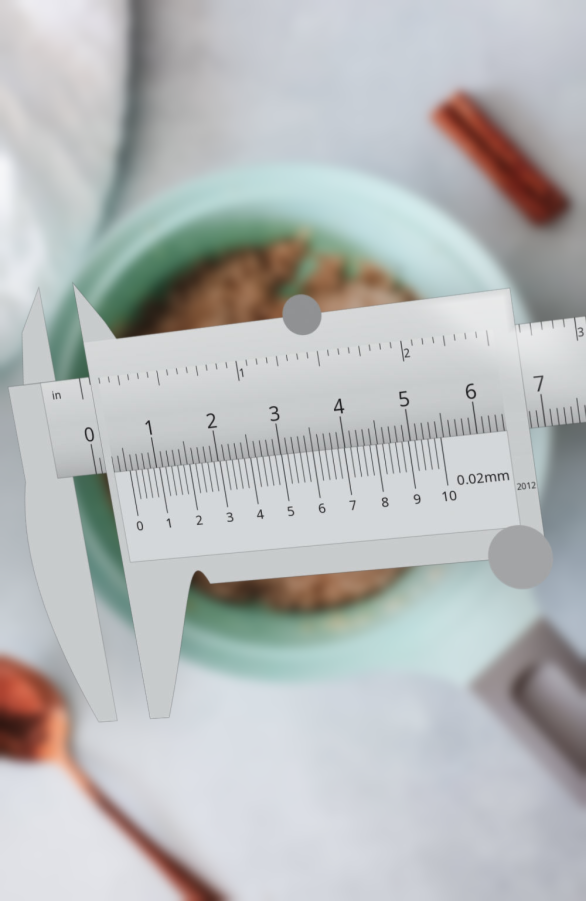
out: {"value": 5.6, "unit": "mm"}
